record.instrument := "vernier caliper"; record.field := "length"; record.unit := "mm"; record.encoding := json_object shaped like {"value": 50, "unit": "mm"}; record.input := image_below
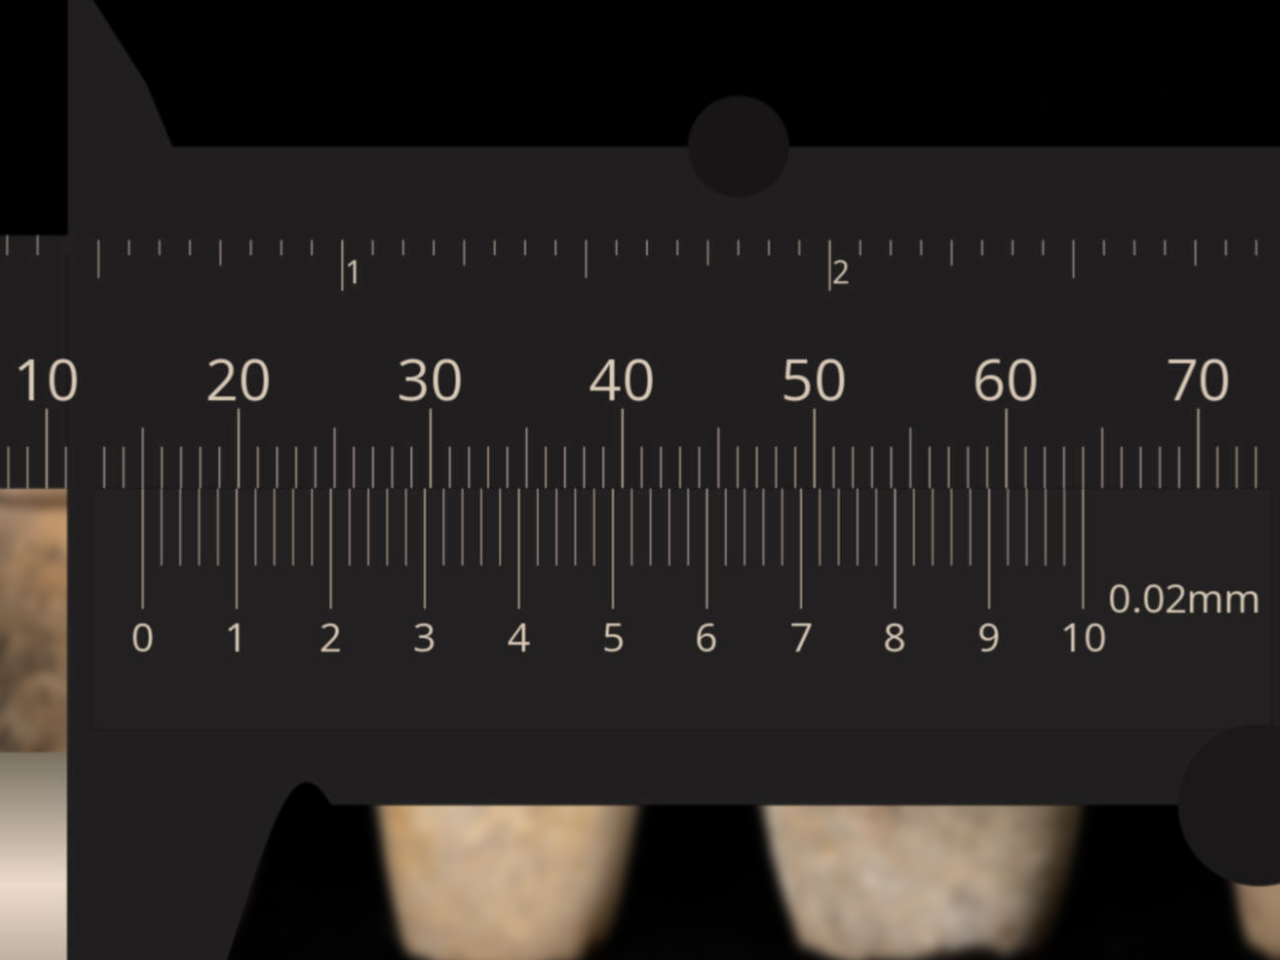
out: {"value": 15.0, "unit": "mm"}
